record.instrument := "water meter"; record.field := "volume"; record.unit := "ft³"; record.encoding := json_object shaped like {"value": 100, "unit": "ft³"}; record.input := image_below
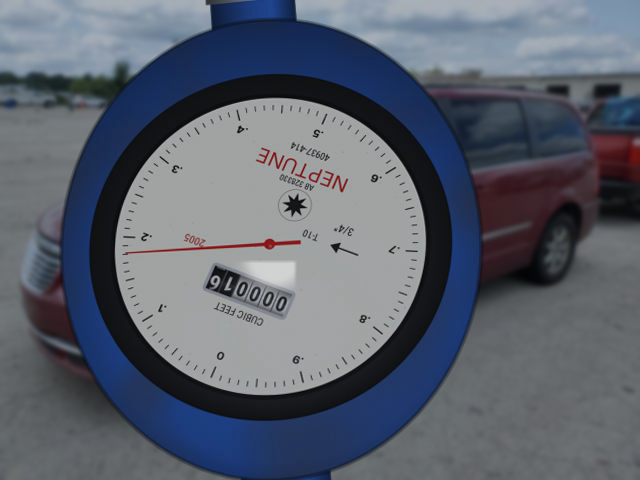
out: {"value": 16.18, "unit": "ft³"}
